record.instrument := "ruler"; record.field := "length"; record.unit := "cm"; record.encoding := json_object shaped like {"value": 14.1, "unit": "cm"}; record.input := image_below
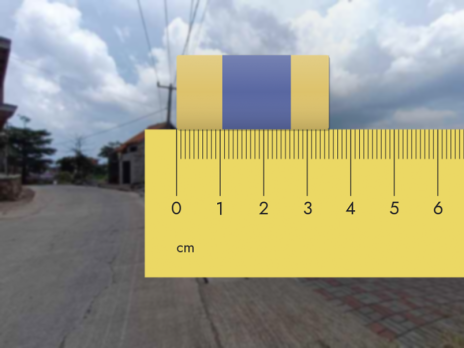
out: {"value": 3.5, "unit": "cm"}
